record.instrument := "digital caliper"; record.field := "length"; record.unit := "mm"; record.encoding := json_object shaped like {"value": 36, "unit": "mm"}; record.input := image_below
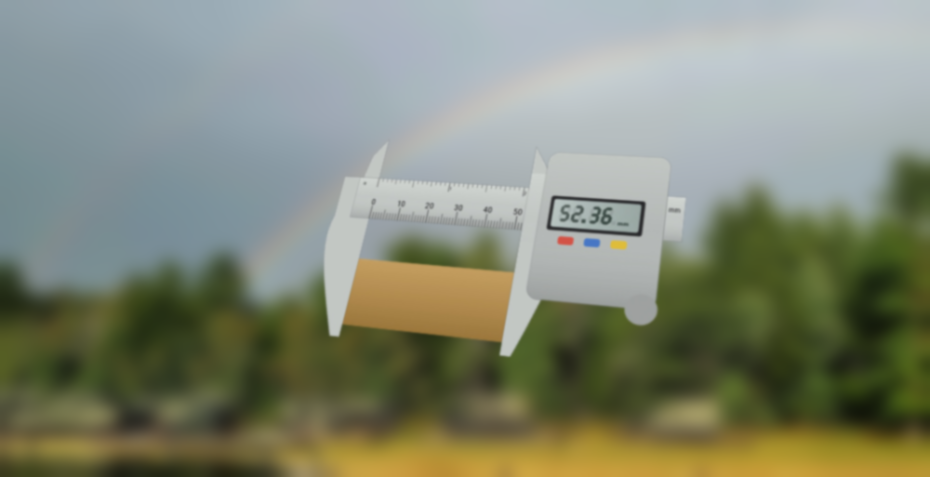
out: {"value": 52.36, "unit": "mm"}
